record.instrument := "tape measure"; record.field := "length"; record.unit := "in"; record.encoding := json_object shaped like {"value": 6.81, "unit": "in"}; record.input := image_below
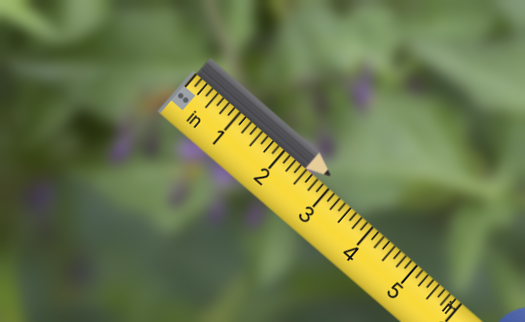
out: {"value": 2.875, "unit": "in"}
